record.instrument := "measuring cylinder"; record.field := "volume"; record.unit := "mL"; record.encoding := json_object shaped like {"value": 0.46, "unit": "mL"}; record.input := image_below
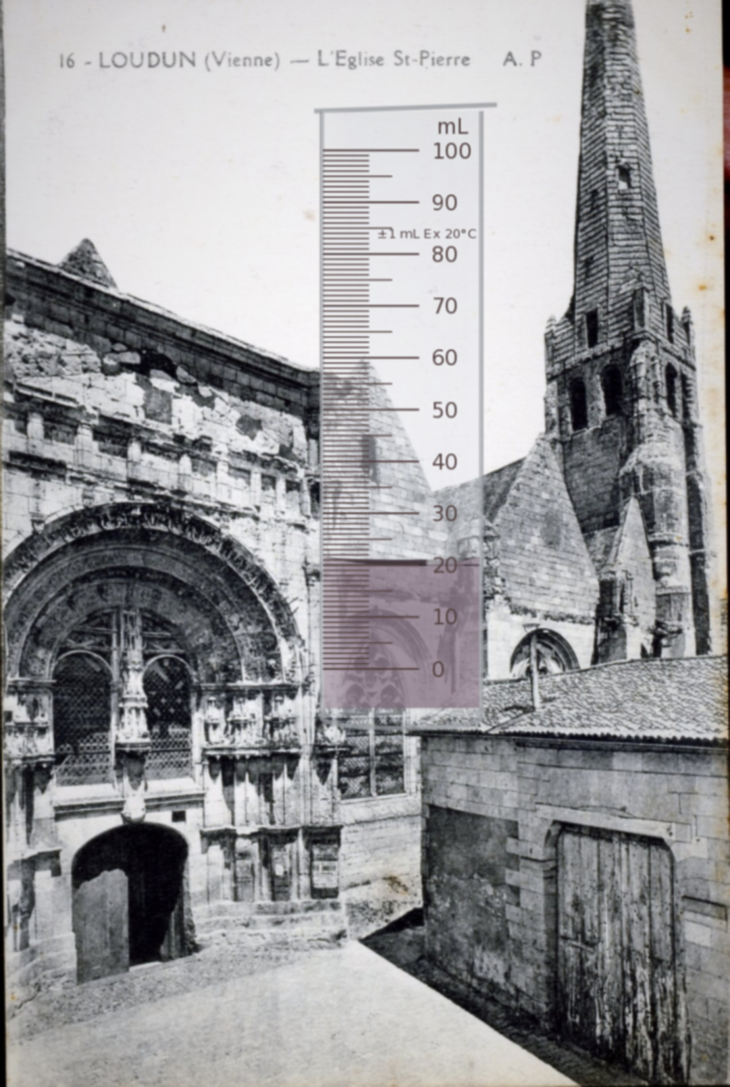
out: {"value": 20, "unit": "mL"}
